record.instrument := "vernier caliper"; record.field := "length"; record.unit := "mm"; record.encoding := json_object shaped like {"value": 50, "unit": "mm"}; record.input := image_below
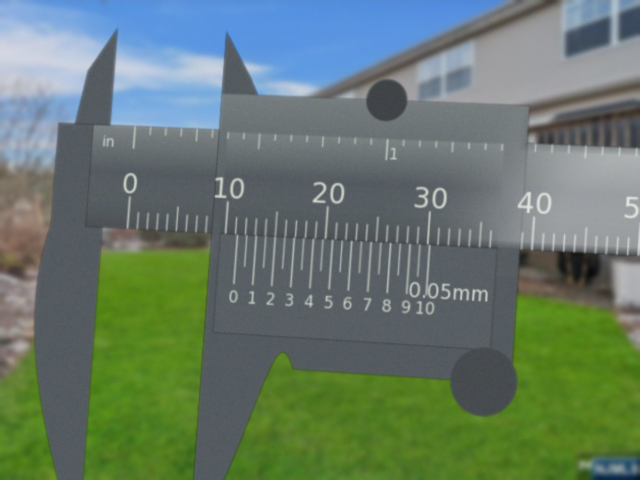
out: {"value": 11.2, "unit": "mm"}
